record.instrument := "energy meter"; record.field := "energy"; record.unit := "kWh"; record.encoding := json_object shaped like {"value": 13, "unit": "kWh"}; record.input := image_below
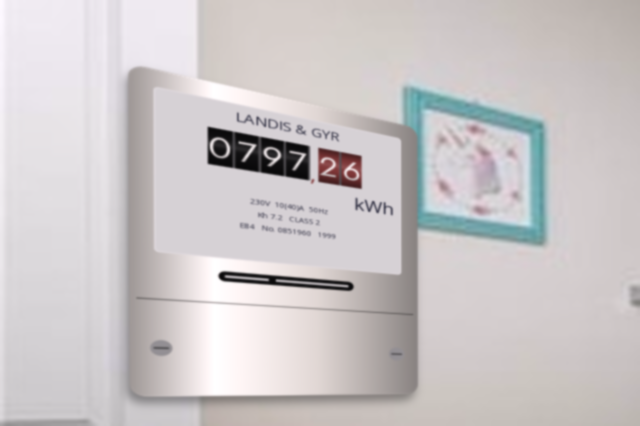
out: {"value": 797.26, "unit": "kWh"}
